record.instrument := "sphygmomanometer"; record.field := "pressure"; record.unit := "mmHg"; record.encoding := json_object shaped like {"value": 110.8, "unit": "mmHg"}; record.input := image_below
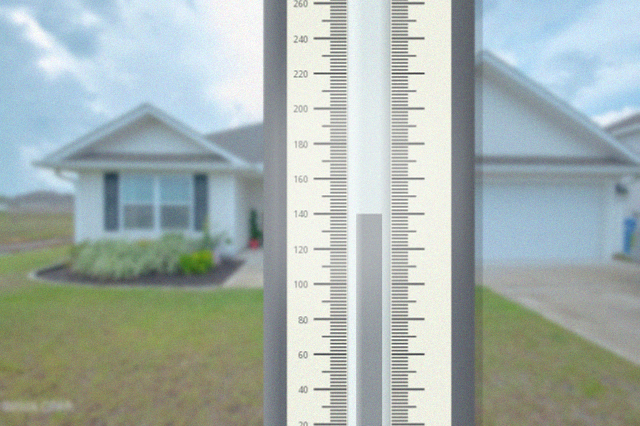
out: {"value": 140, "unit": "mmHg"}
